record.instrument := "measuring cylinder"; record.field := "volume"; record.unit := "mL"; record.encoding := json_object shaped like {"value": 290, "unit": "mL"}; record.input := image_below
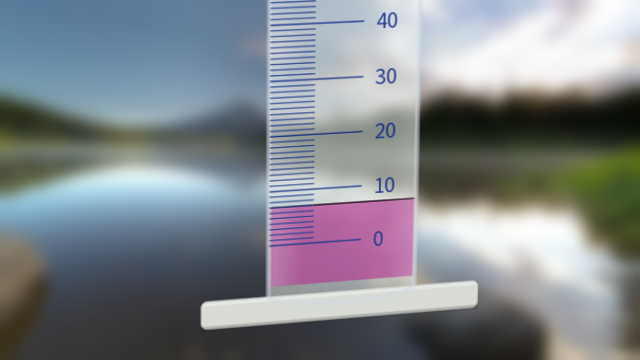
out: {"value": 7, "unit": "mL"}
